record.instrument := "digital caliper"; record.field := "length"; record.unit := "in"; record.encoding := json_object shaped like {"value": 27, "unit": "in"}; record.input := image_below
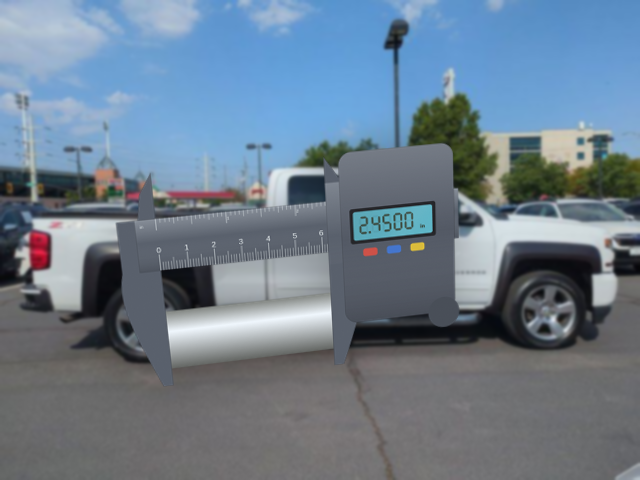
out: {"value": 2.4500, "unit": "in"}
